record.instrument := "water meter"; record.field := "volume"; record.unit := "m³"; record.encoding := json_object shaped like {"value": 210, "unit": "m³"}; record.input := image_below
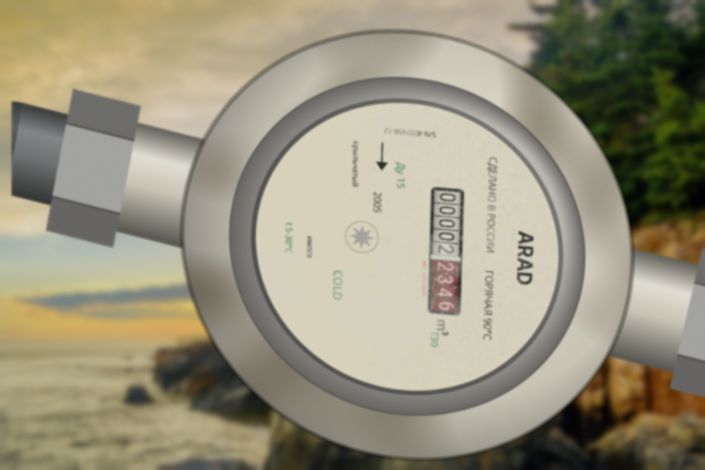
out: {"value": 2.2346, "unit": "m³"}
